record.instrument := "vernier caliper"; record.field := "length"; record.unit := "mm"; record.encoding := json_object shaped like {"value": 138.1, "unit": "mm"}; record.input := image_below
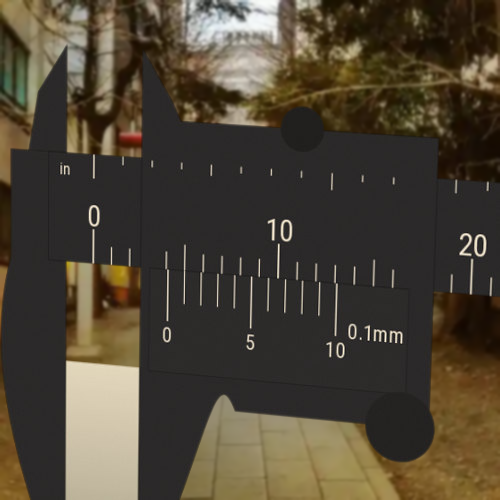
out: {"value": 4.1, "unit": "mm"}
